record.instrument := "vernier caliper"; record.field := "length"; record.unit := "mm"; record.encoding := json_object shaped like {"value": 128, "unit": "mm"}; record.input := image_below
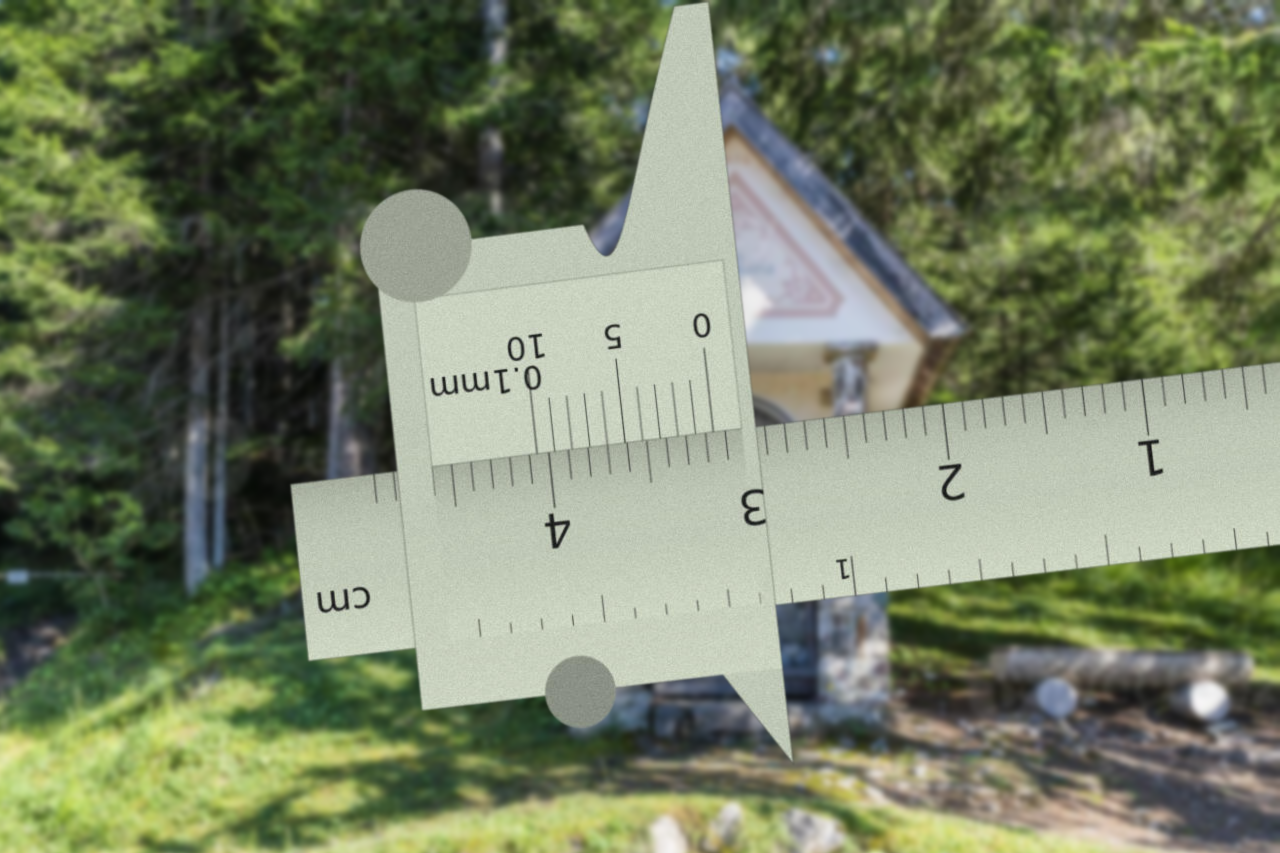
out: {"value": 31.6, "unit": "mm"}
